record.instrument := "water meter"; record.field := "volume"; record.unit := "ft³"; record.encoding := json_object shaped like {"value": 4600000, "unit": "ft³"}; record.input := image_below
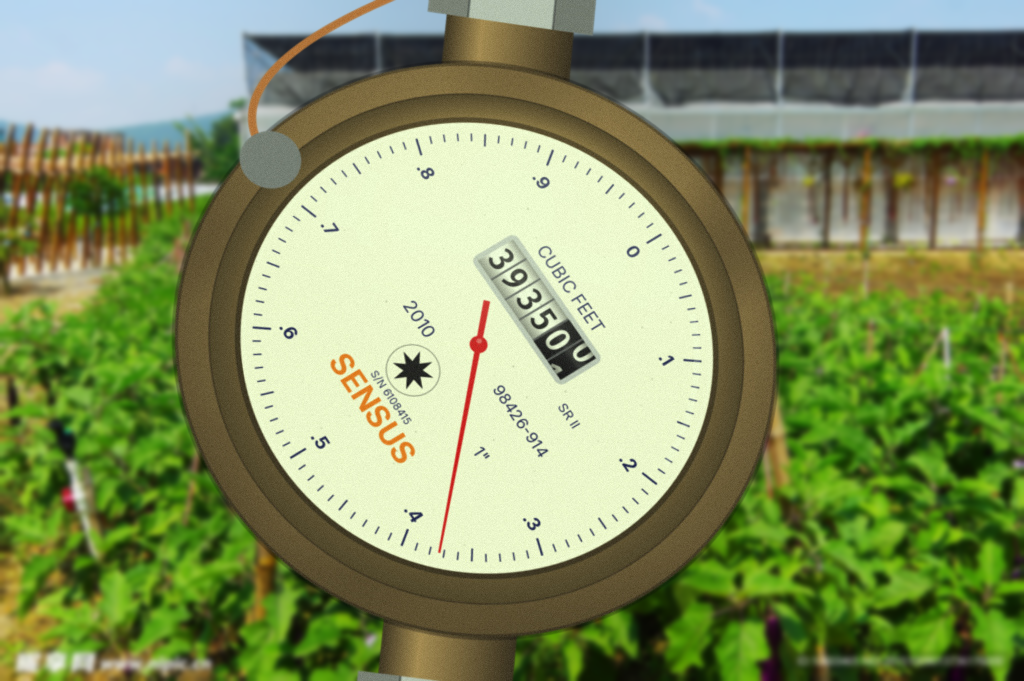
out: {"value": 393500.37, "unit": "ft³"}
